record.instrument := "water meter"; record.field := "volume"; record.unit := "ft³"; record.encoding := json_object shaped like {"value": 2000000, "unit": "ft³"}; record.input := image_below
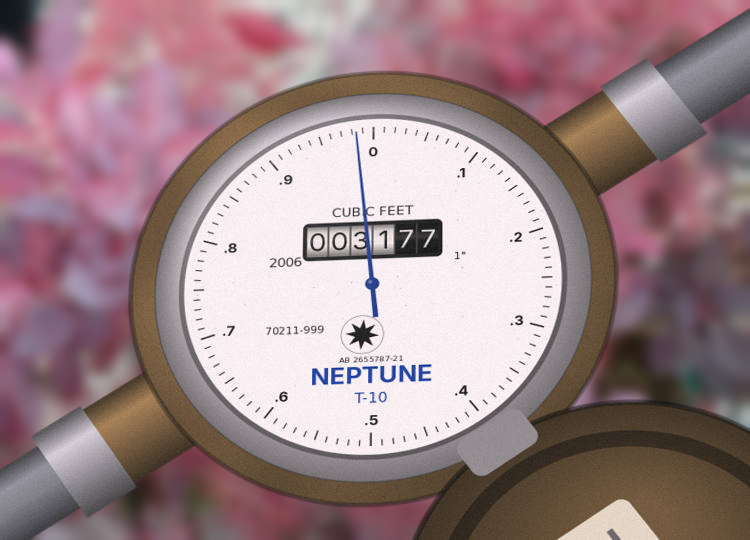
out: {"value": 3176.98, "unit": "ft³"}
